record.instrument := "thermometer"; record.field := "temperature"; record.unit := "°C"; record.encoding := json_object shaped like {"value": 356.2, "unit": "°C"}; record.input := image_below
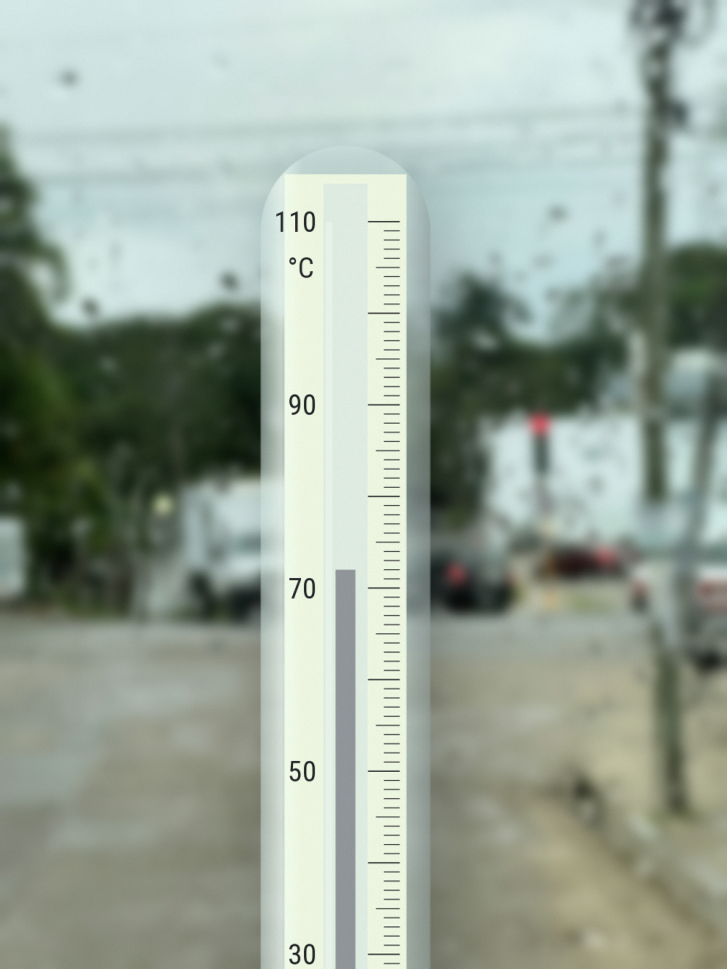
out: {"value": 72, "unit": "°C"}
